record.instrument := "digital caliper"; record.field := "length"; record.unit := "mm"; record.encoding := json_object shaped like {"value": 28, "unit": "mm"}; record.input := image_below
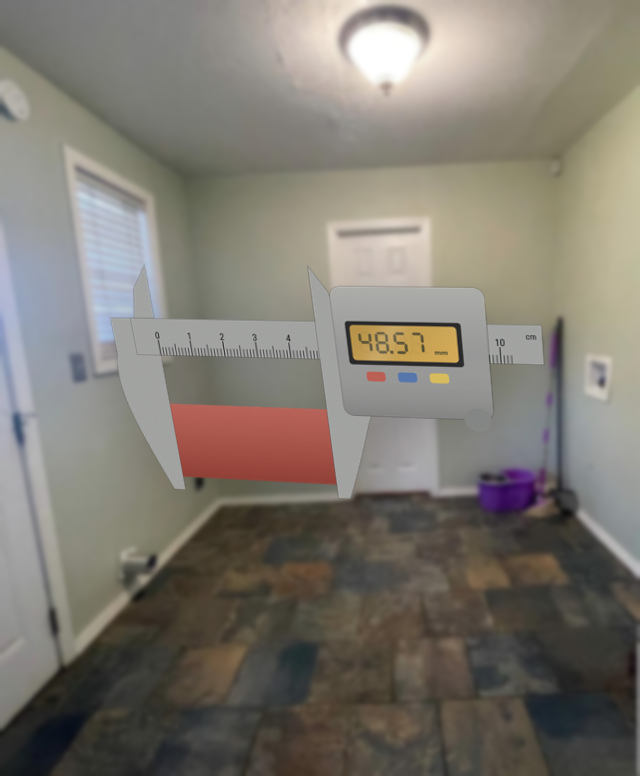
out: {"value": 48.57, "unit": "mm"}
